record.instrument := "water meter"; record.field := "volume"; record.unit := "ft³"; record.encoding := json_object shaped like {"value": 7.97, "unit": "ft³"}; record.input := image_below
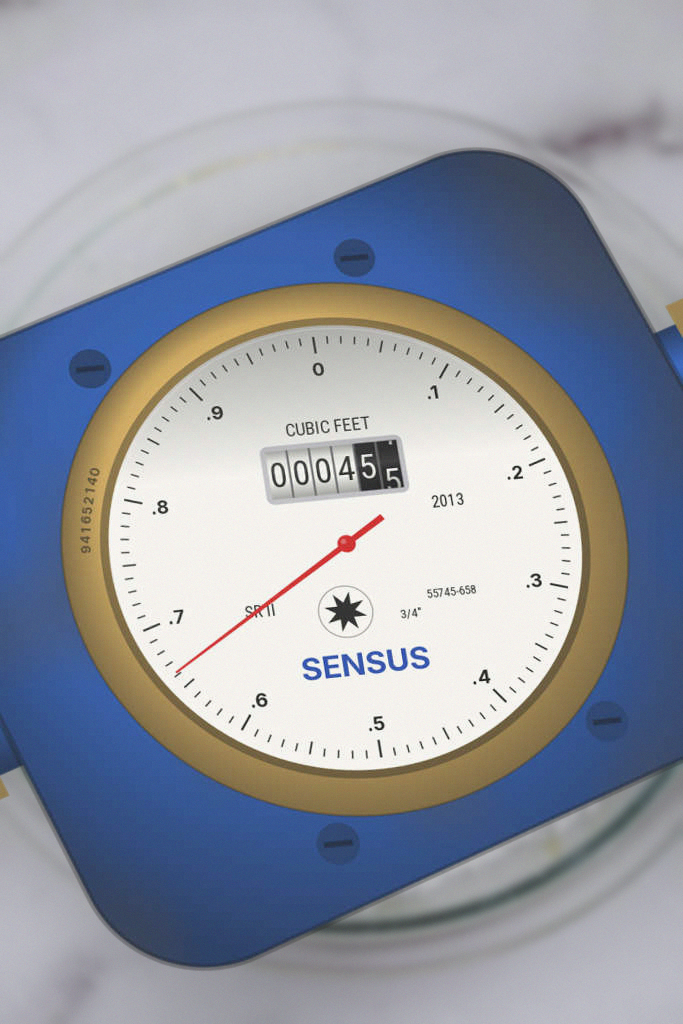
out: {"value": 454.66, "unit": "ft³"}
